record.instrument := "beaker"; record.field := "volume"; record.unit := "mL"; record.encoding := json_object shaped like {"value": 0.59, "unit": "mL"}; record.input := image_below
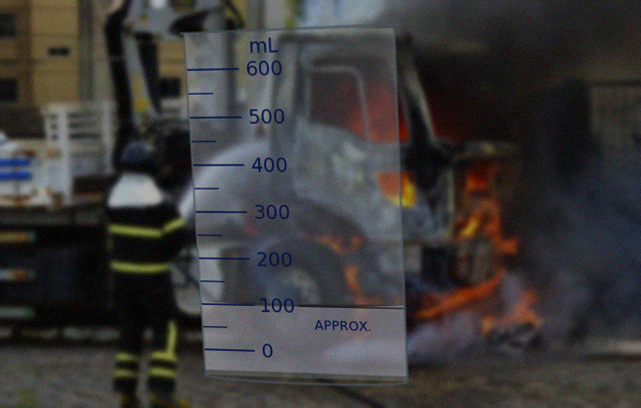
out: {"value": 100, "unit": "mL"}
